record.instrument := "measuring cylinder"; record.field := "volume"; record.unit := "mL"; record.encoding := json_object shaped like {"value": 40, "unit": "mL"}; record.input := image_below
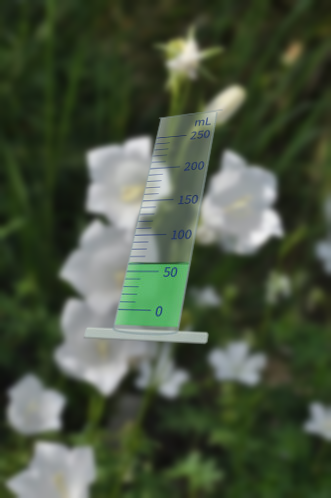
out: {"value": 60, "unit": "mL"}
